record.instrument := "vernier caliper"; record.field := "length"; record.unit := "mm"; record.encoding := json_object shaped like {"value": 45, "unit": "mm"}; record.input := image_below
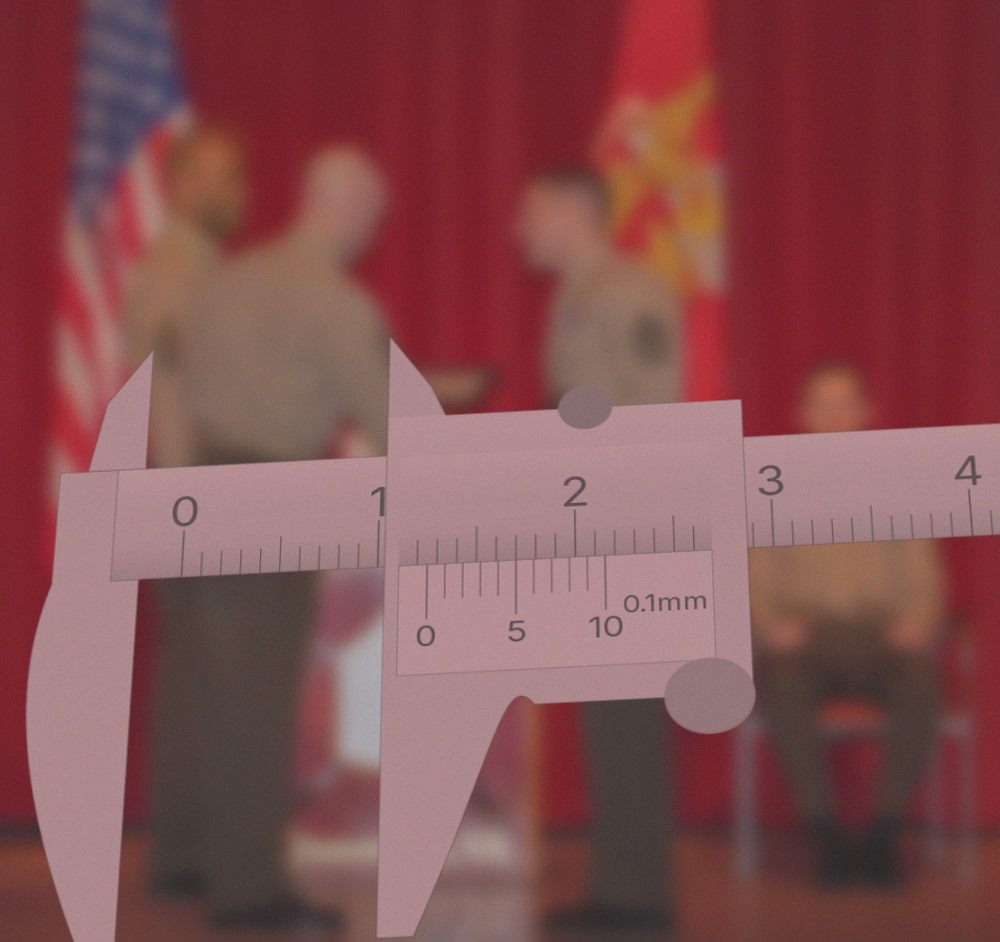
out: {"value": 12.5, "unit": "mm"}
